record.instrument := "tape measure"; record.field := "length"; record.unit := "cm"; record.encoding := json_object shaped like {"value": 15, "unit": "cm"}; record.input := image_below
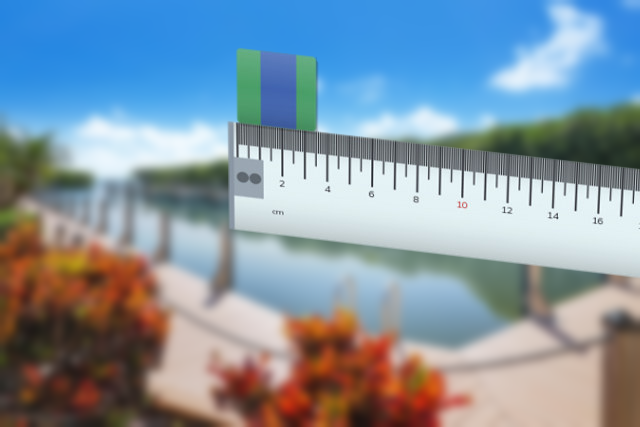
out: {"value": 3.5, "unit": "cm"}
